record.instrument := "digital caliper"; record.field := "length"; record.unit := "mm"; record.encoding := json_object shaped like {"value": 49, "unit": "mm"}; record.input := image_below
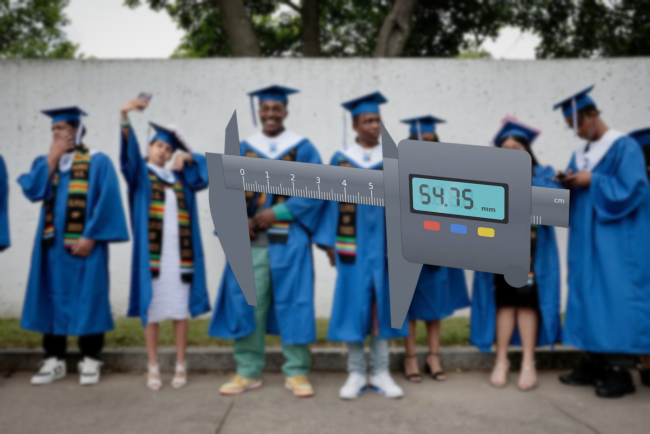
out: {"value": 54.75, "unit": "mm"}
